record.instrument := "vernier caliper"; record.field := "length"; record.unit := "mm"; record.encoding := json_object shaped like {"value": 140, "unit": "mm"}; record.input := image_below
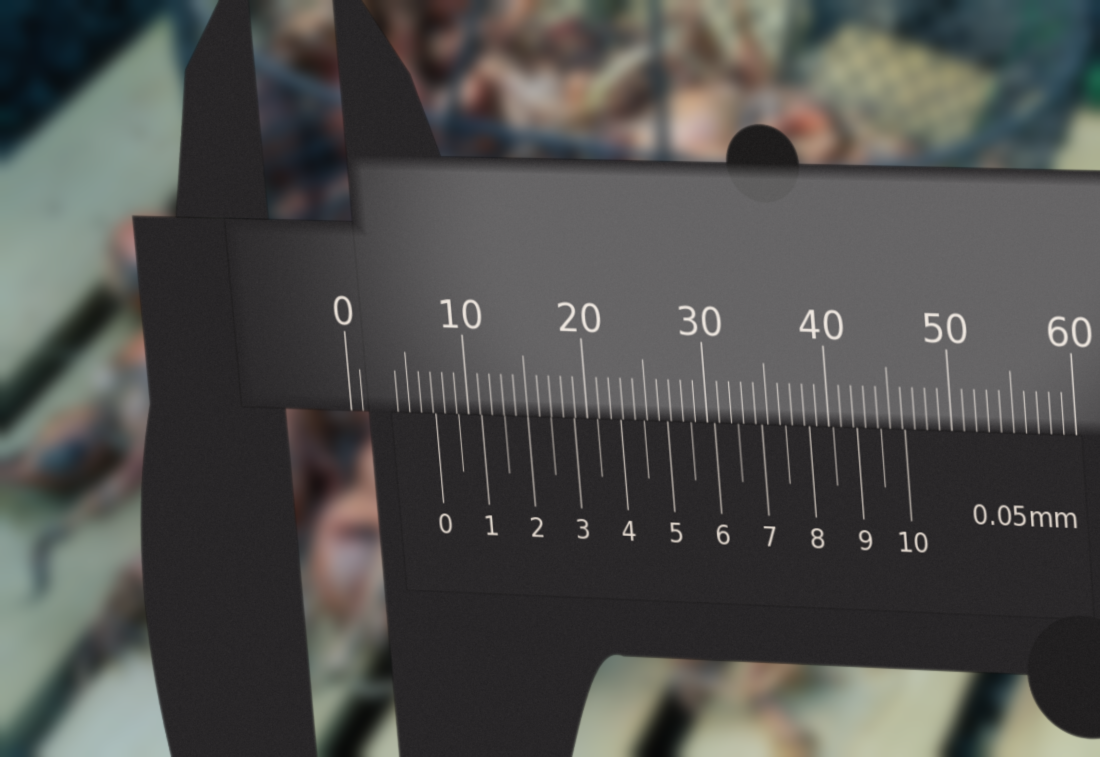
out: {"value": 7.2, "unit": "mm"}
